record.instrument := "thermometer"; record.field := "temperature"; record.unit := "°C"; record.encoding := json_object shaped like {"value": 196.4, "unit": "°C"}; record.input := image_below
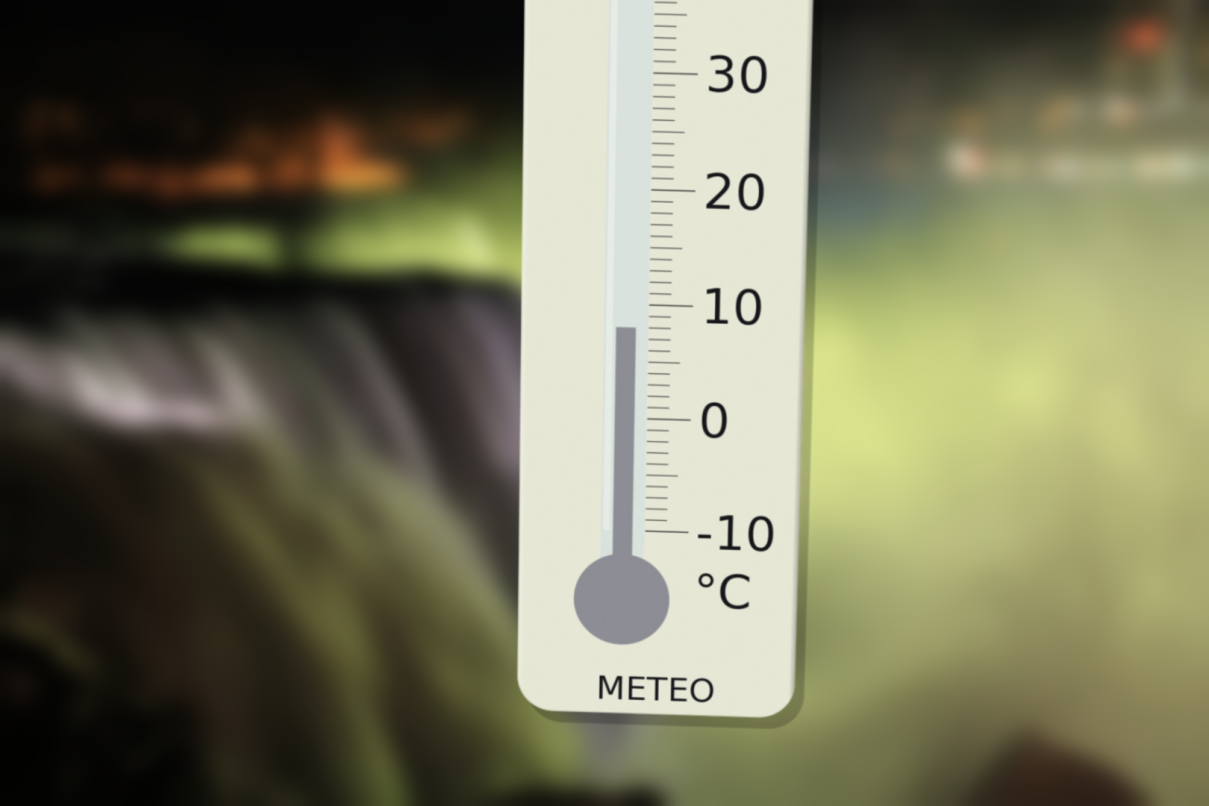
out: {"value": 8, "unit": "°C"}
